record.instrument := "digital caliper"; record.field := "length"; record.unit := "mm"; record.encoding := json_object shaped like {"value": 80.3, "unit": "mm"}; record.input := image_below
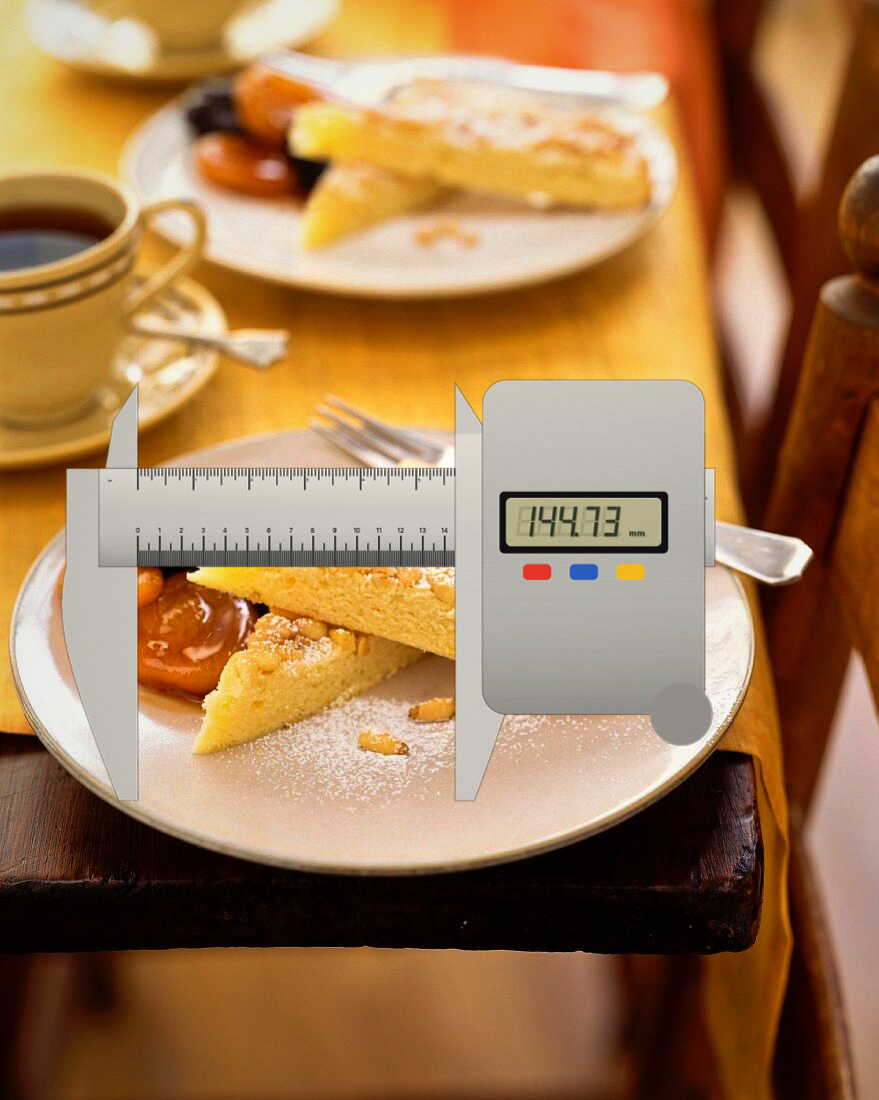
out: {"value": 144.73, "unit": "mm"}
